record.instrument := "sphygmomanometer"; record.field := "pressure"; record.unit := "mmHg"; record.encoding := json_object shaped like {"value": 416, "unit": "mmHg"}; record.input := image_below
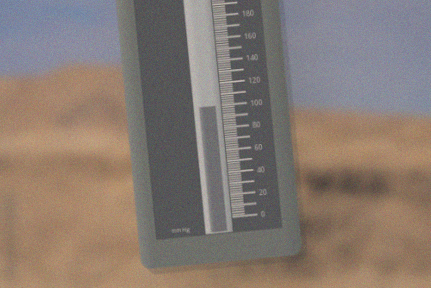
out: {"value": 100, "unit": "mmHg"}
